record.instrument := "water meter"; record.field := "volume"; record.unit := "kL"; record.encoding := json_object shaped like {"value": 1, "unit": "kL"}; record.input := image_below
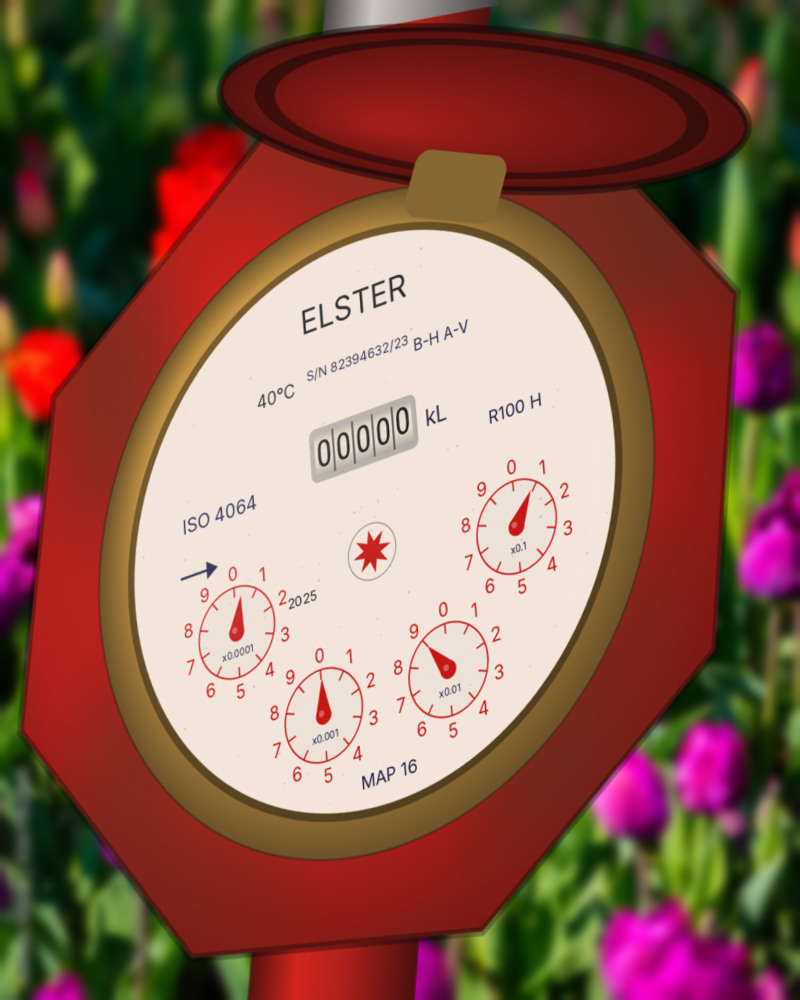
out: {"value": 0.0900, "unit": "kL"}
